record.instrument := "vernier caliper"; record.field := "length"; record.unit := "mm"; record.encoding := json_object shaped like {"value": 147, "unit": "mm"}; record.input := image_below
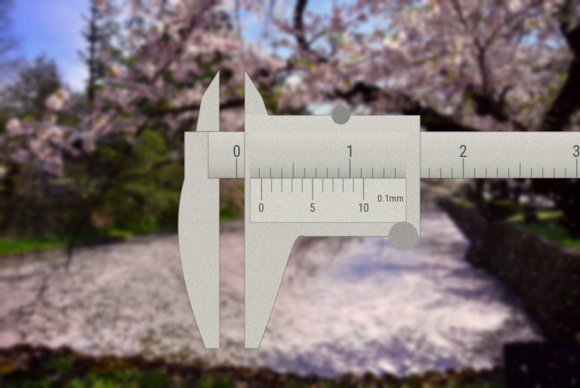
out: {"value": 2.2, "unit": "mm"}
